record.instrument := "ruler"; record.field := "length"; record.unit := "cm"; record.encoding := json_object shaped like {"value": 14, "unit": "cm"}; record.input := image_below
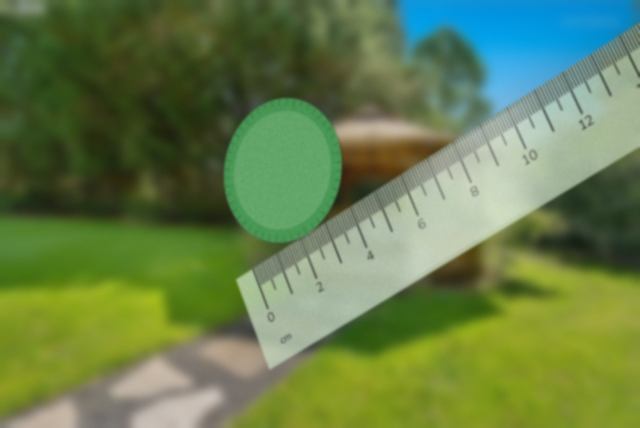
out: {"value": 4.5, "unit": "cm"}
